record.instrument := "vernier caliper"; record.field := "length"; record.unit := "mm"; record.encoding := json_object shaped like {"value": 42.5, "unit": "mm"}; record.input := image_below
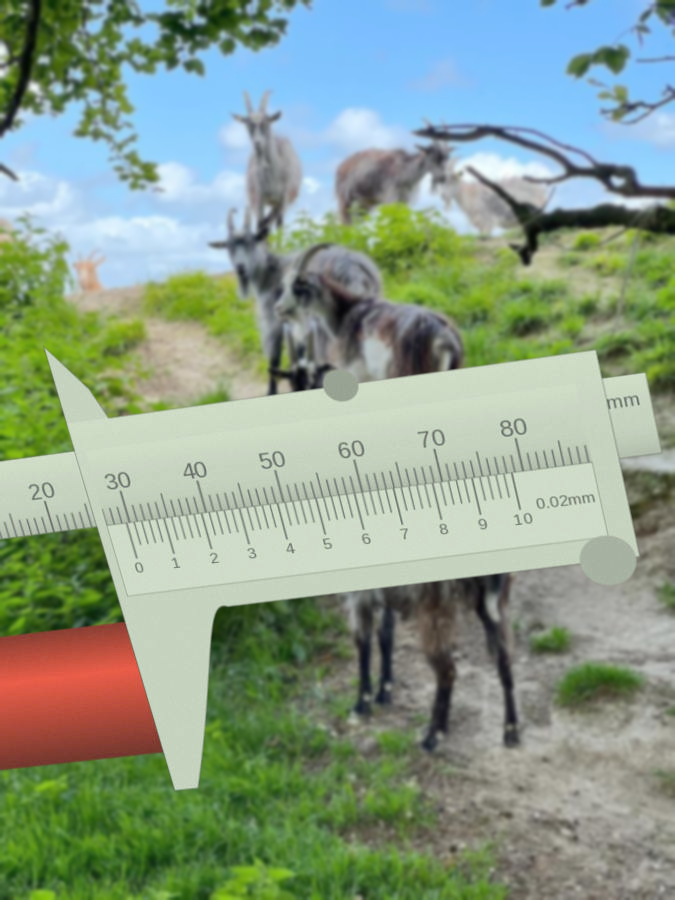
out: {"value": 29.6, "unit": "mm"}
